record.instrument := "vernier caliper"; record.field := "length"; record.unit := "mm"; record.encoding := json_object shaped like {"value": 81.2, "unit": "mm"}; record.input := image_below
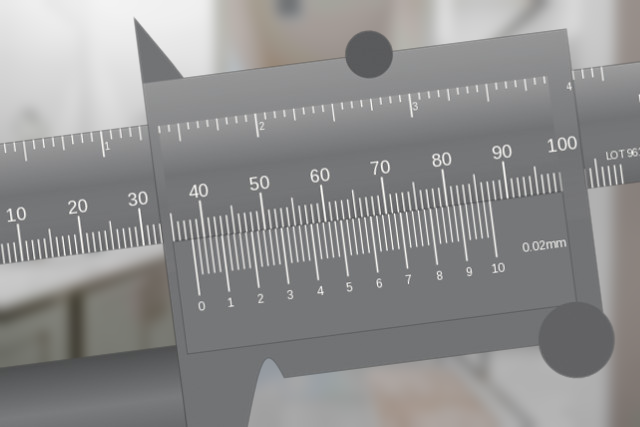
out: {"value": 38.0, "unit": "mm"}
